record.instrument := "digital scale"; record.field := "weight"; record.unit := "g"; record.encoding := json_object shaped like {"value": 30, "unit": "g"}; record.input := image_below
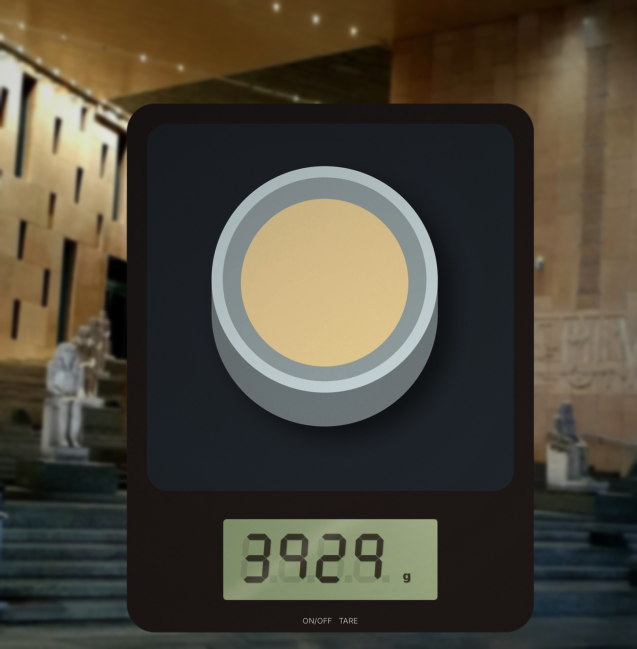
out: {"value": 3929, "unit": "g"}
